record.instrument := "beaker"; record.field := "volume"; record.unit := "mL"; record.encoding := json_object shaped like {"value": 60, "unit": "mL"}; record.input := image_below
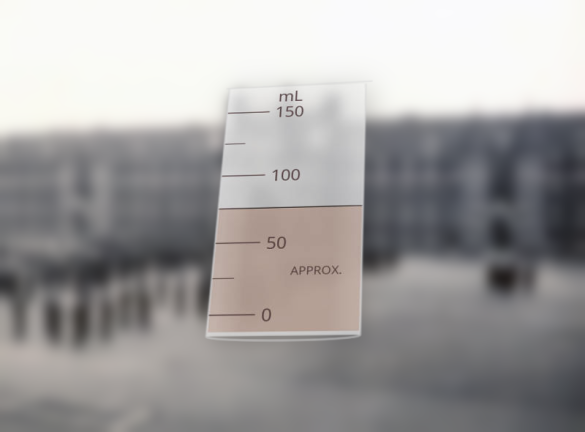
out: {"value": 75, "unit": "mL"}
